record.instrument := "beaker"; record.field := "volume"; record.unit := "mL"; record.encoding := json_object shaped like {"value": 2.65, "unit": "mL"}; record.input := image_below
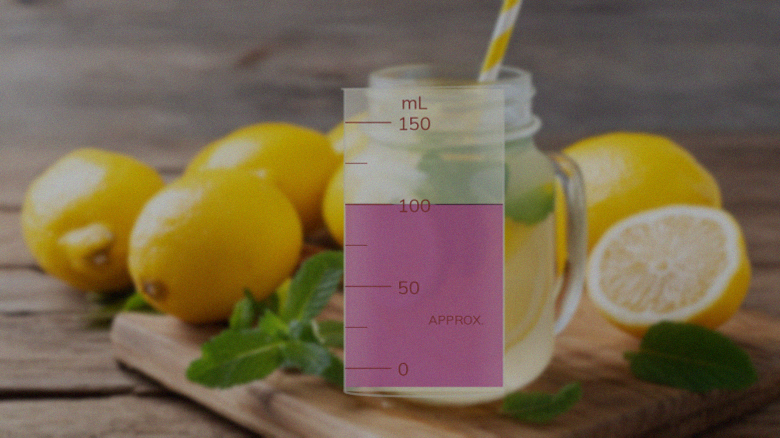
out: {"value": 100, "unit": "mL"}
